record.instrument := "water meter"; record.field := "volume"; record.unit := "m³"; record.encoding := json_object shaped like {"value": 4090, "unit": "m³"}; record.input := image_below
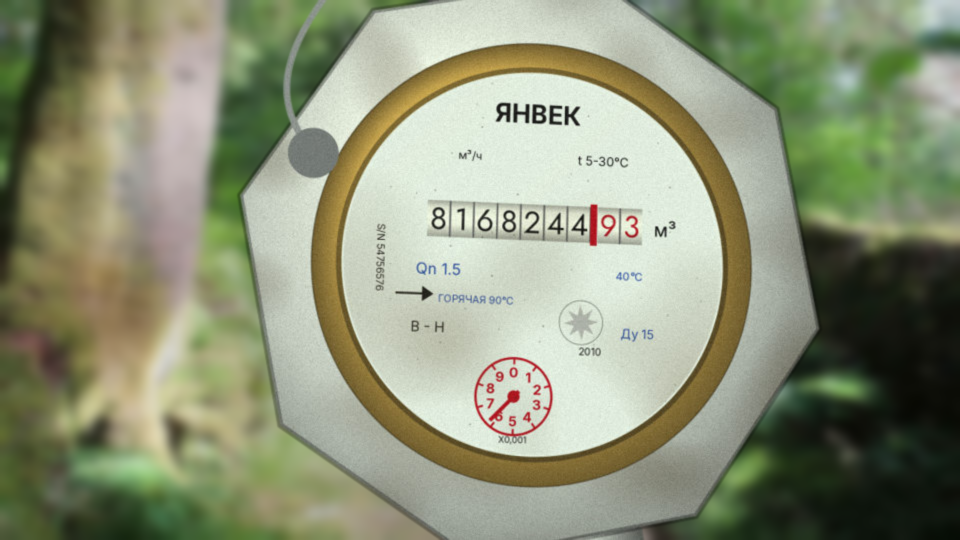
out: {"value": 8168244.936, "unit": "m³"}
